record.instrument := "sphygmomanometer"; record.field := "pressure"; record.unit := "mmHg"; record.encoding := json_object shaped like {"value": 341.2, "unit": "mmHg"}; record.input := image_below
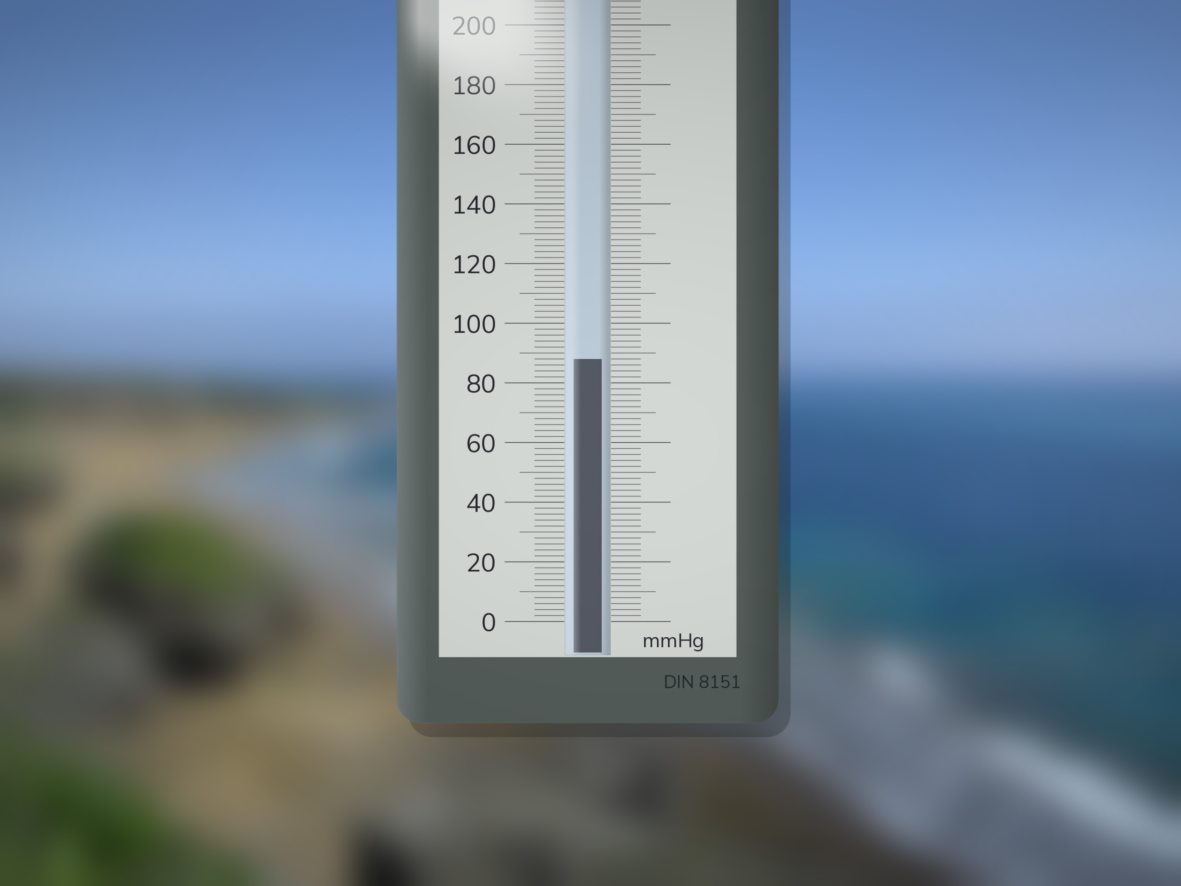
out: {"value": 88, "unit": "mmHg"}
